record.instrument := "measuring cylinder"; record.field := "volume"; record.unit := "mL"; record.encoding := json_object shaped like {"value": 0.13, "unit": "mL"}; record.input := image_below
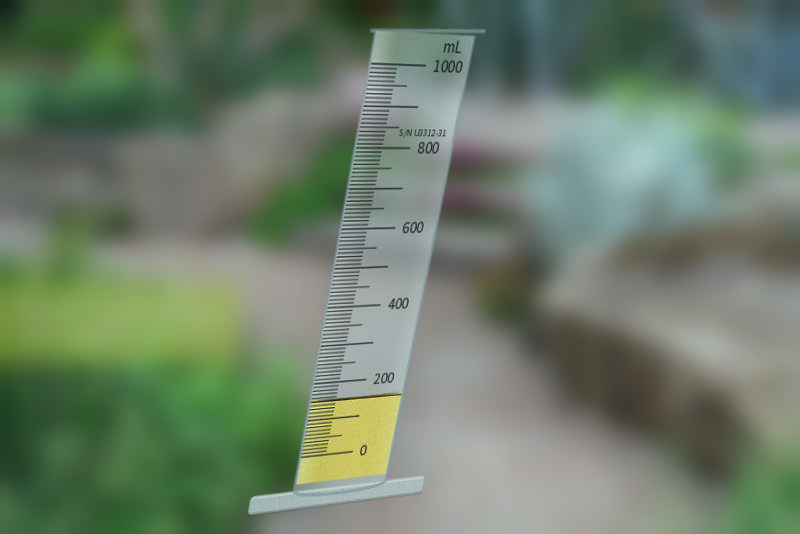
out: {"value": 150, "unit": "mL"}
